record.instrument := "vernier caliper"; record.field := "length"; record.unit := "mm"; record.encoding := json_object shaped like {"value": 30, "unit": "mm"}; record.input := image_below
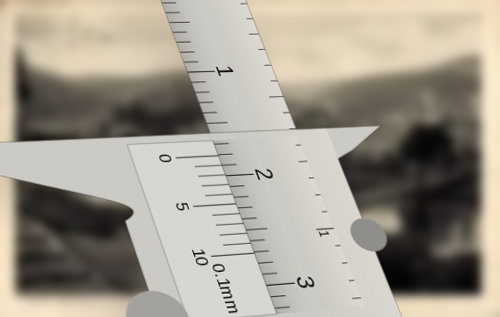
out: {"value": 18.1, "unit": "mm"}
